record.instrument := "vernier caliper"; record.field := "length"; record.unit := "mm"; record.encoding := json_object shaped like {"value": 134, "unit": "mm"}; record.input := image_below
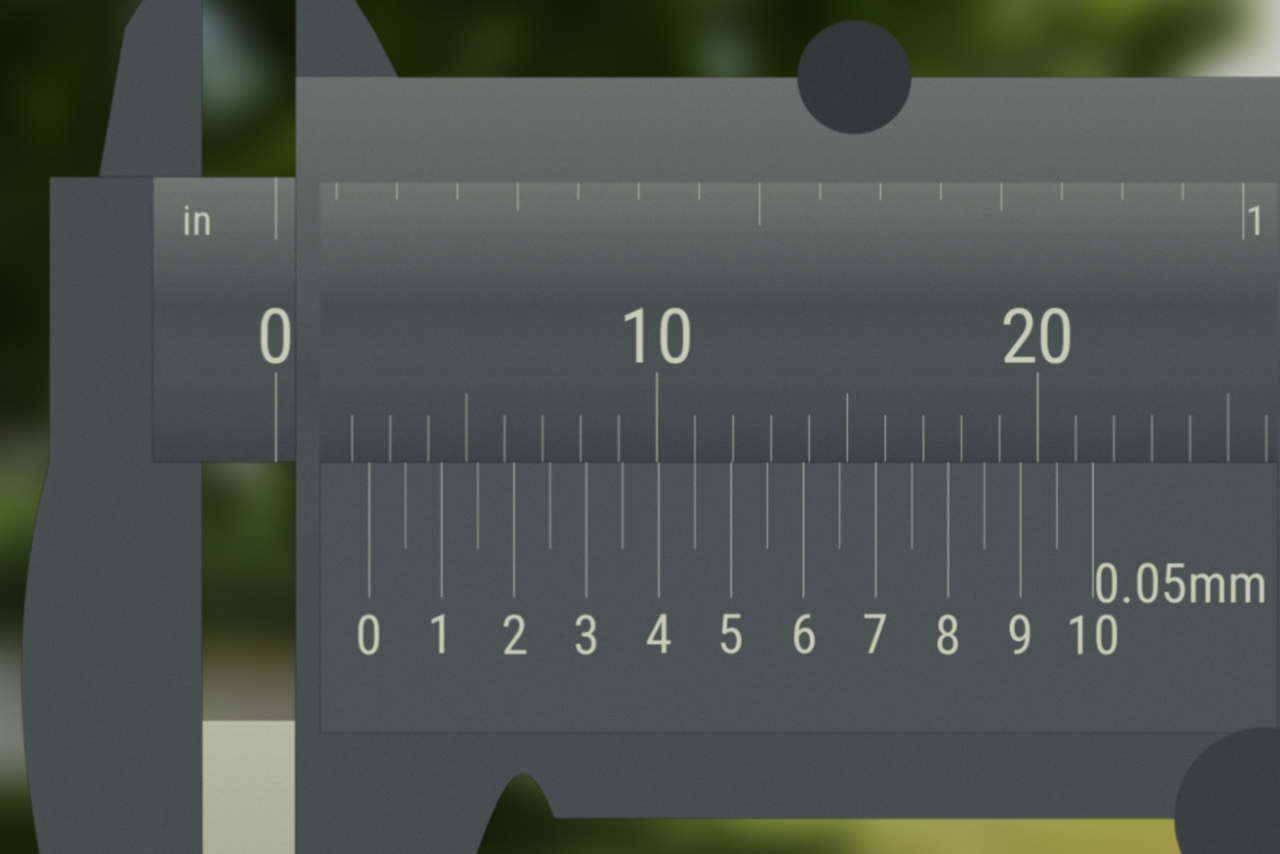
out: {"value": 2.45, "unit": "mm"}
